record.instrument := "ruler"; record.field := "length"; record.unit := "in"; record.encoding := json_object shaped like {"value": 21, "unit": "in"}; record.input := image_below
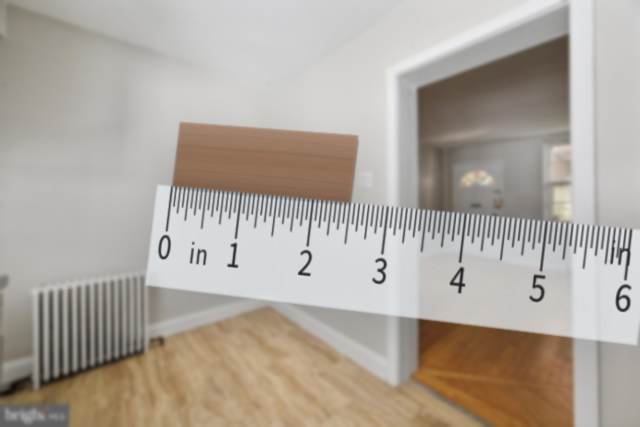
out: {"value": 2.5, "unit": "in"}
